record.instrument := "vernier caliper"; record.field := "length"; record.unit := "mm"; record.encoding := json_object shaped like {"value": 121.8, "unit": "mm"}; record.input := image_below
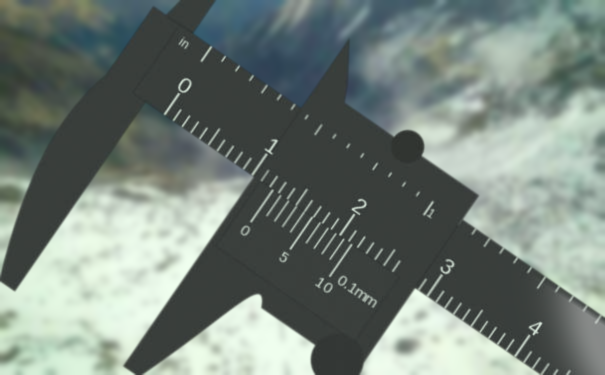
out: {"value": 12.4, "unit": "mm"}
